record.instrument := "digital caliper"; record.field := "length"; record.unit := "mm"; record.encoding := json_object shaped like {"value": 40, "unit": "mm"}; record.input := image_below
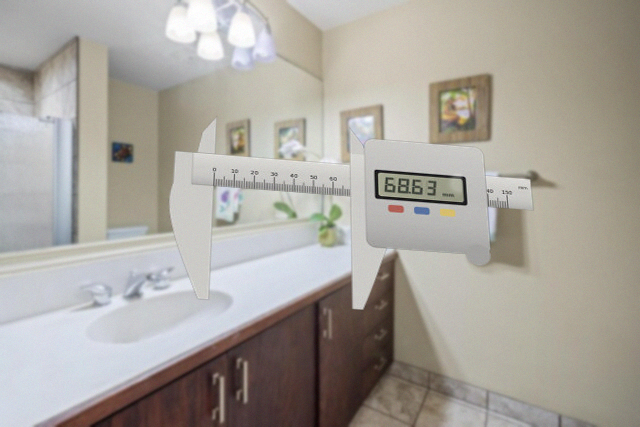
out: {"value": 68.63, "unit": "mm"}
